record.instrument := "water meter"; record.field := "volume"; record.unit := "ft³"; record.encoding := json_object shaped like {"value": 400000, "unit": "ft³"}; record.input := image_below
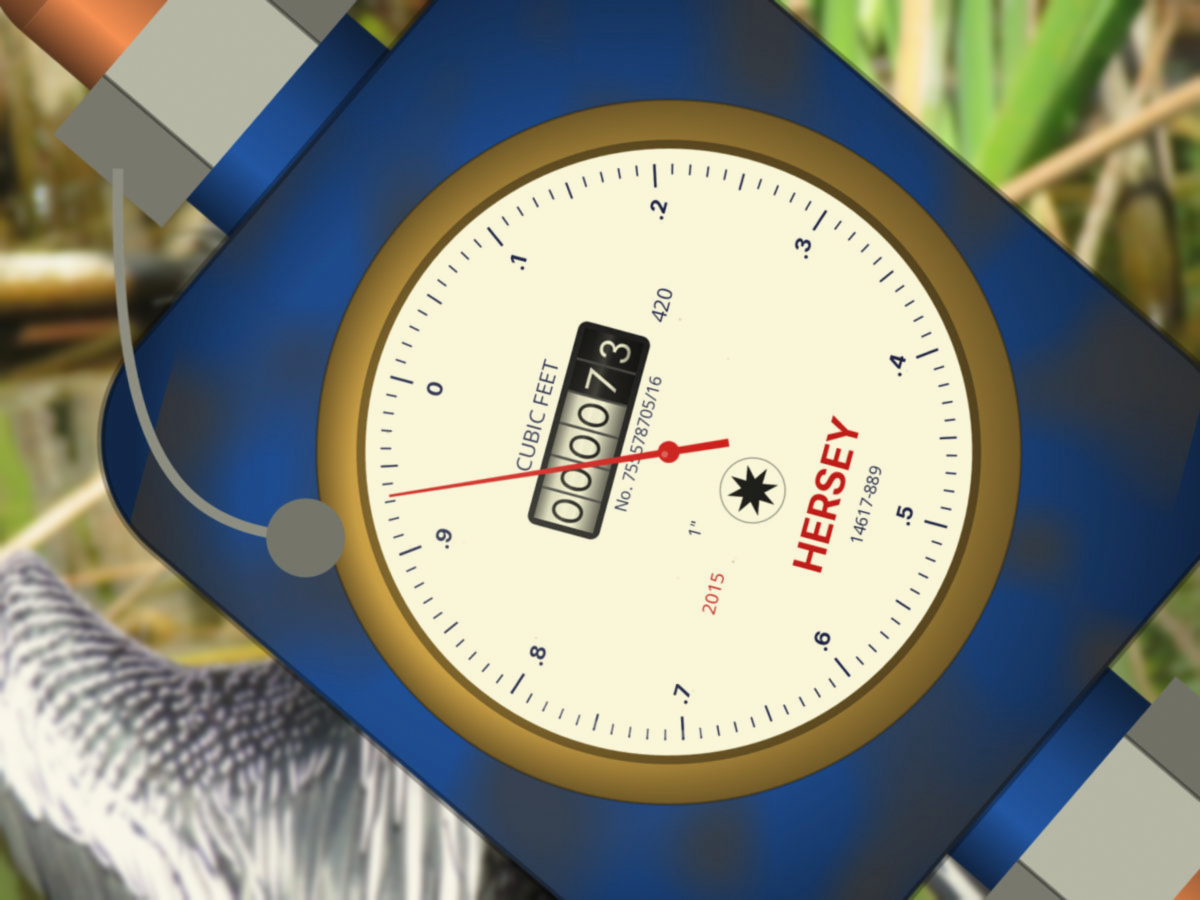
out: {"value": 72.93, "unit": "ft³"}
